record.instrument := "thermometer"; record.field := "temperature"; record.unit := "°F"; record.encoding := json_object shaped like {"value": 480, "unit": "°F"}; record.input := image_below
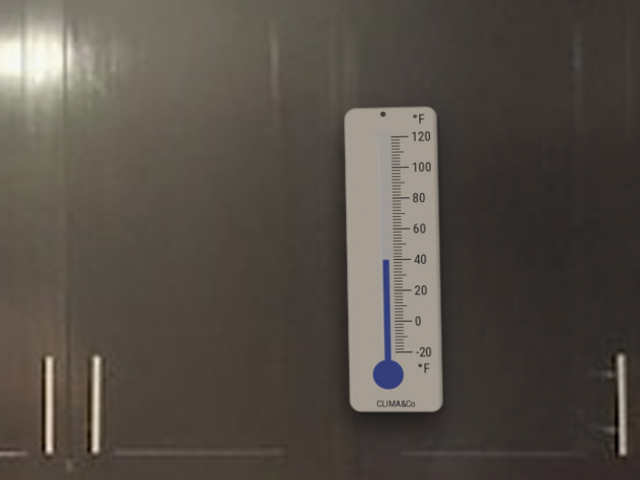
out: {"value": 40, "unit": "°F"}
